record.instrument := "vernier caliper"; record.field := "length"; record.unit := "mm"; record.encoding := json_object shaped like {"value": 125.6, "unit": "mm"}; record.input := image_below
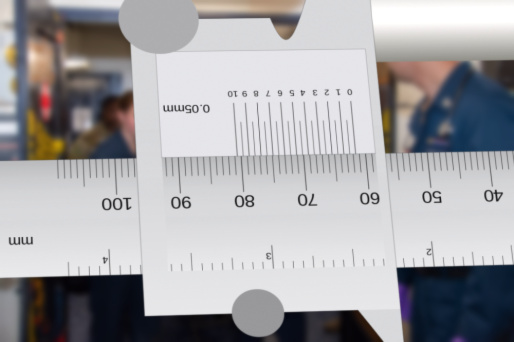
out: {"value": 61.6, "unit": "mm"}
